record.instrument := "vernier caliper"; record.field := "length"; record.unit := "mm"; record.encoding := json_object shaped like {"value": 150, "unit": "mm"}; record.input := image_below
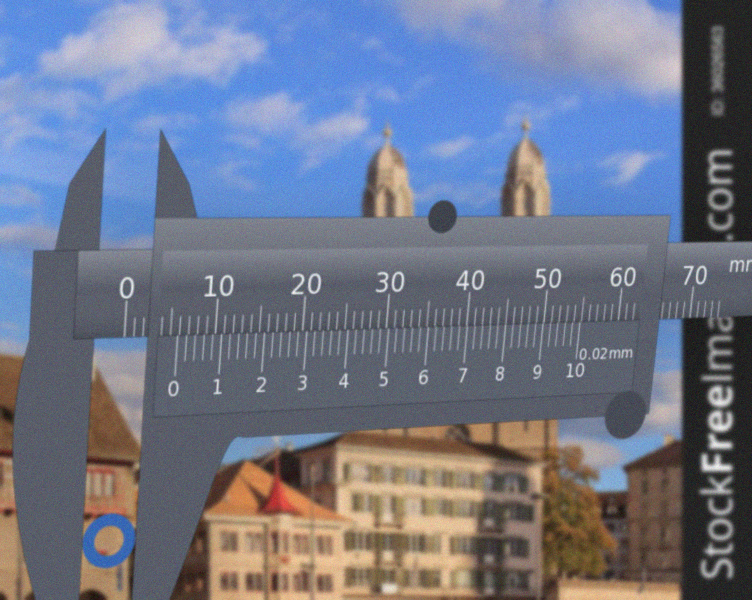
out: {"value": 5.8, "unit": "mm"}
